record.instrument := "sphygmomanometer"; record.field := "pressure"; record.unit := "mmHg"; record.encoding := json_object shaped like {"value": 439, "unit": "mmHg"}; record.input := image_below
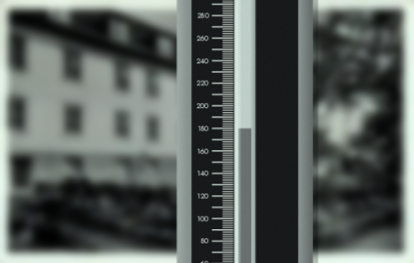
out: {"value": 180, "unit": "mmHg"}
